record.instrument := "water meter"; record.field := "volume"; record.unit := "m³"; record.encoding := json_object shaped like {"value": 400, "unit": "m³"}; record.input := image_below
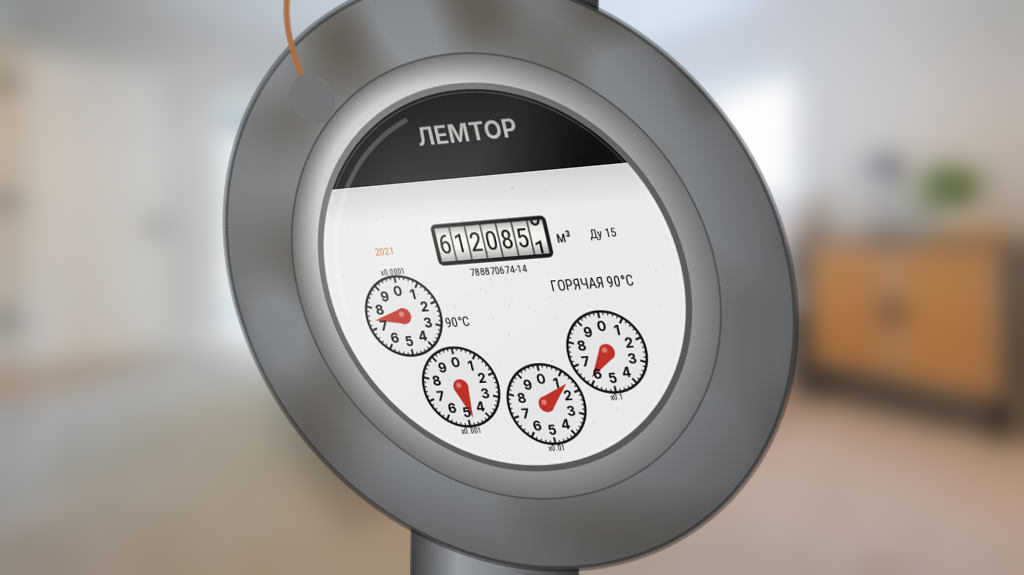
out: {"value": 6120850.6147, "unit": "m³"}
